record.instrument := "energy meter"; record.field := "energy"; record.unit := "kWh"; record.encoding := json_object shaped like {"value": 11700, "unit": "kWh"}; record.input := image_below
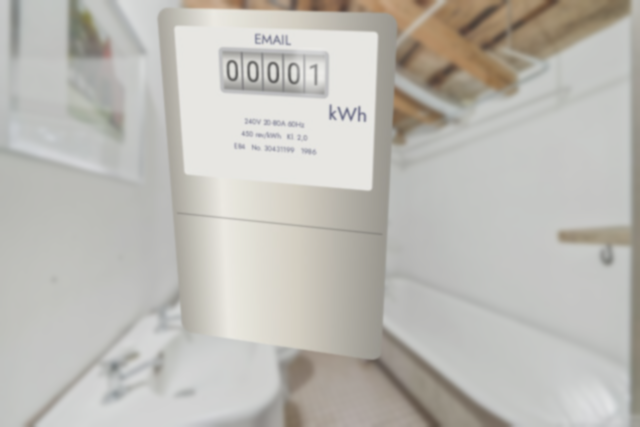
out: {"value": 1, "unit": "kWh"}
